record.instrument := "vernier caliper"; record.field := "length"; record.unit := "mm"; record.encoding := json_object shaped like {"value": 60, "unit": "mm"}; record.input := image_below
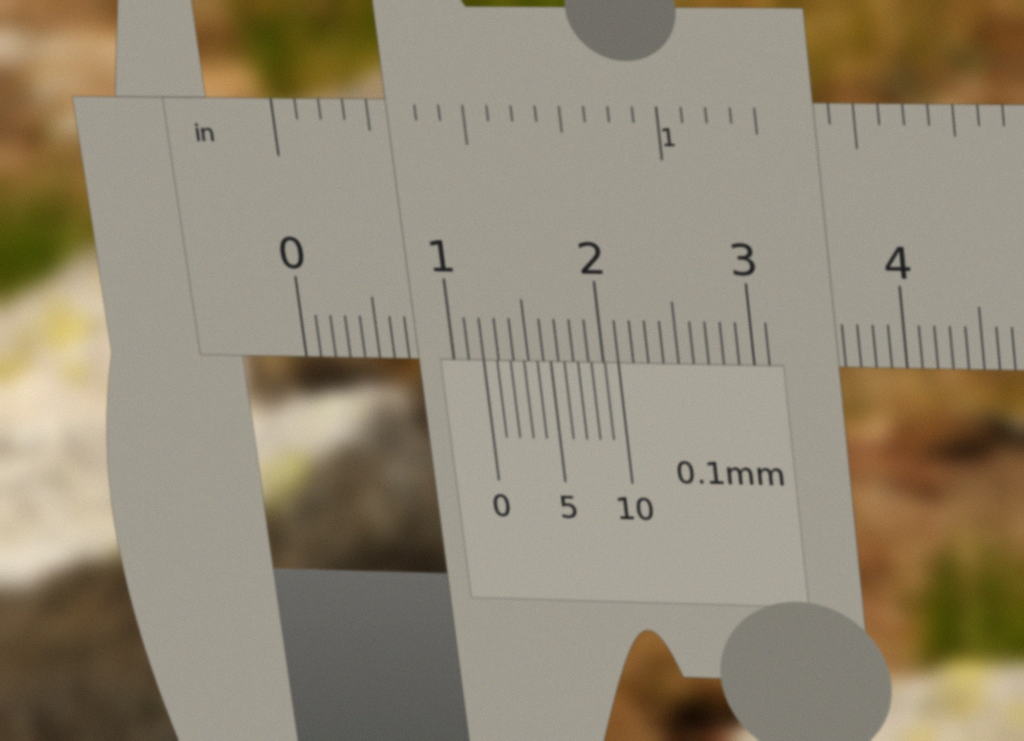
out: {"value": 12.0, "unit": "mm"}
